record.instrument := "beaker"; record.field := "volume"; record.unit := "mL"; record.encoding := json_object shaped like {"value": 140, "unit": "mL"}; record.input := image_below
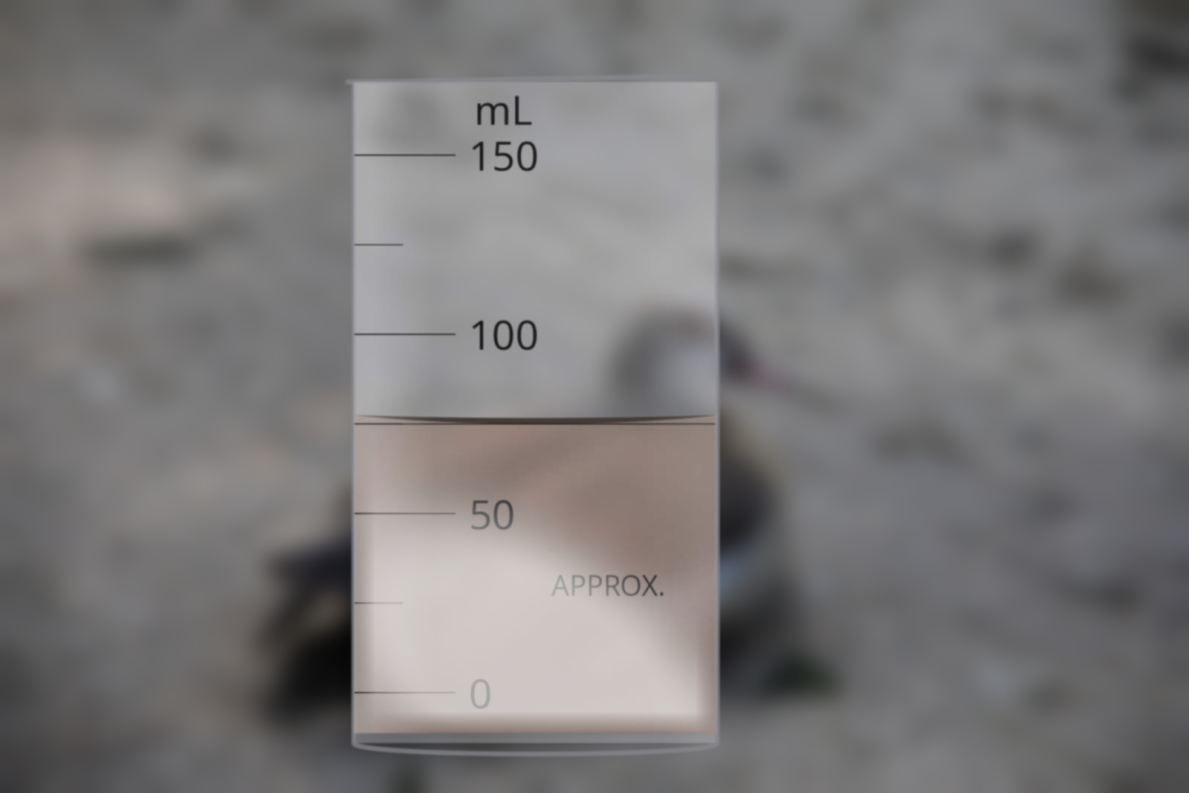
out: {"value": 75, "unit": "mL"}
